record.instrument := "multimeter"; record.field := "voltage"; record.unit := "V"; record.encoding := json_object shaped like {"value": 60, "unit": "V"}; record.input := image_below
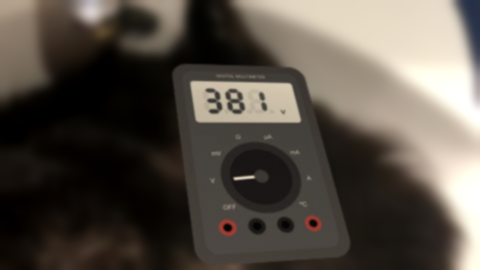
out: {"value": 381, "unit": "V"}
